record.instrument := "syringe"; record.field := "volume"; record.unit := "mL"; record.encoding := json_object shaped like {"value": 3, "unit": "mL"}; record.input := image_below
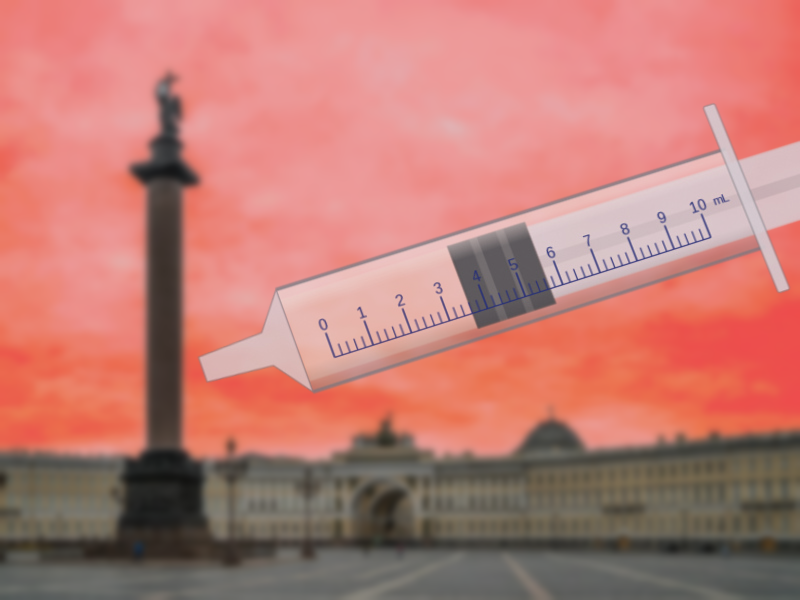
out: {"value": 3.6, "unit": "mL"}
